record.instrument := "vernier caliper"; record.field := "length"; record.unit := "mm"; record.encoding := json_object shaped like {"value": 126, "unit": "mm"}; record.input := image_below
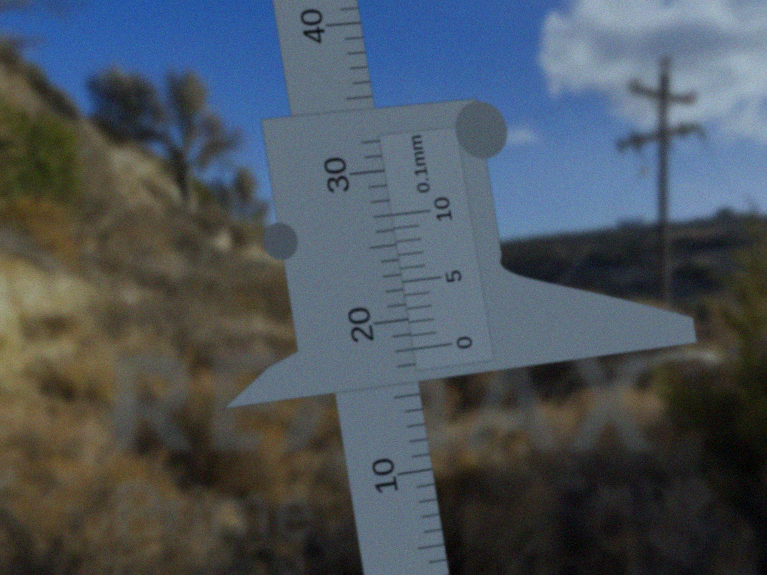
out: {"value": 18.0, "unit": "mm"}
